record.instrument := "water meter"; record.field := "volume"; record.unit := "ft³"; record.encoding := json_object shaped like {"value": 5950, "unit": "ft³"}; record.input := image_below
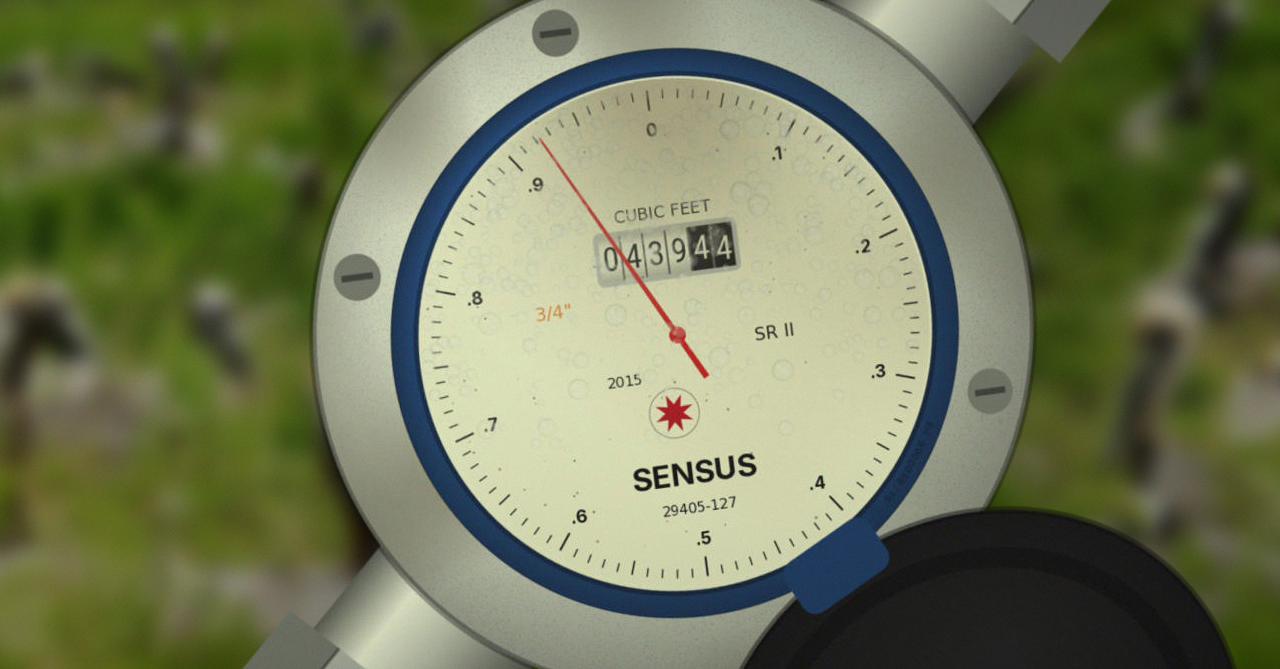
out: {"value": 43943.92, "unit": "ft³"}
